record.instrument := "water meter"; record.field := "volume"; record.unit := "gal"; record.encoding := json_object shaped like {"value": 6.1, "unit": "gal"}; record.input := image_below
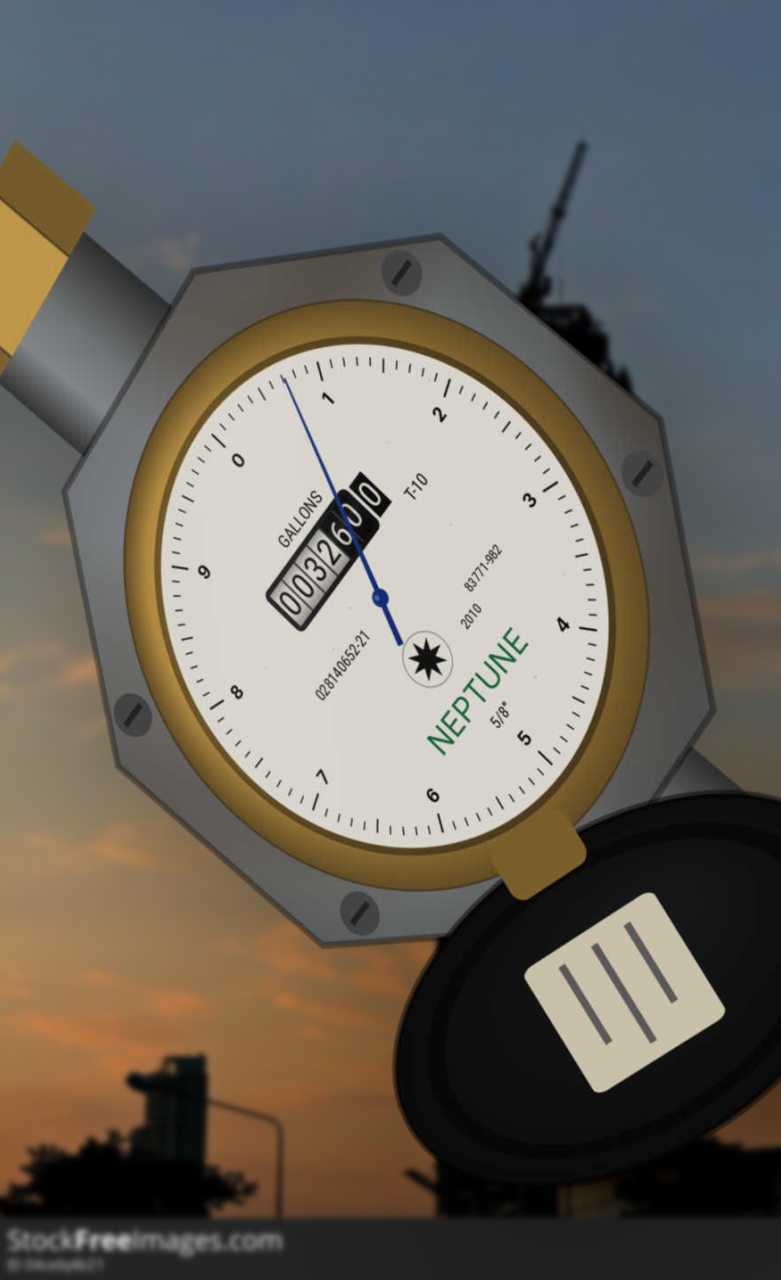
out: {"value": 32600.7, "unit": "gal"}
